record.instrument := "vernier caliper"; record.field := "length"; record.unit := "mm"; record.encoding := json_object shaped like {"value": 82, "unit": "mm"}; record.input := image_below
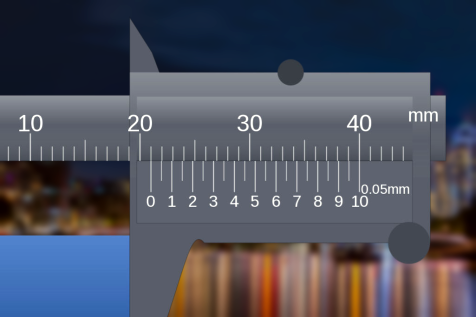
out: {"value": 21.0, "unit": "mm"}
